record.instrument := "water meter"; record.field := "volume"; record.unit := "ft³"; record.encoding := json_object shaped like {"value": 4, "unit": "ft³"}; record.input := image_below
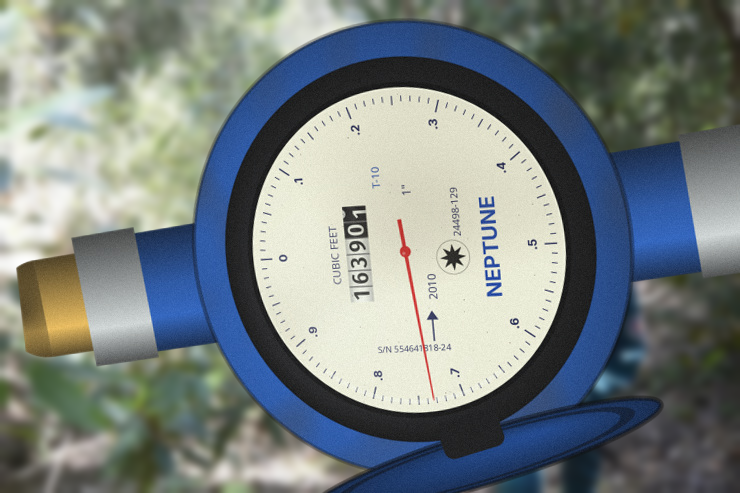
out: {"value": 163900.73, "unit": "ft³"}
